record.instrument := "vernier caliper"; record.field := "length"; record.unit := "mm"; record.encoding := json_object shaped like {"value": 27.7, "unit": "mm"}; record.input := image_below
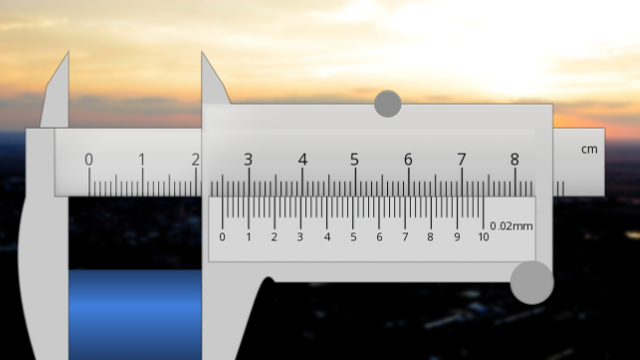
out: {"value": 25.0, "unit": "mm"}
